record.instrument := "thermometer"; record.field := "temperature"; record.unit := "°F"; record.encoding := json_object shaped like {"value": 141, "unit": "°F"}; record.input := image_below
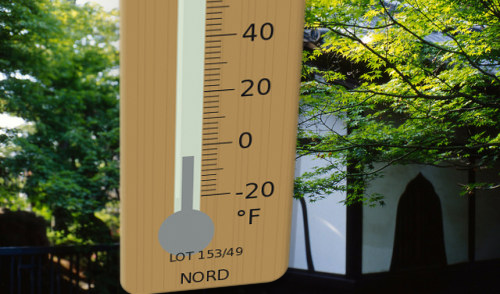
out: {"value": -4, "unit": "°F"}
